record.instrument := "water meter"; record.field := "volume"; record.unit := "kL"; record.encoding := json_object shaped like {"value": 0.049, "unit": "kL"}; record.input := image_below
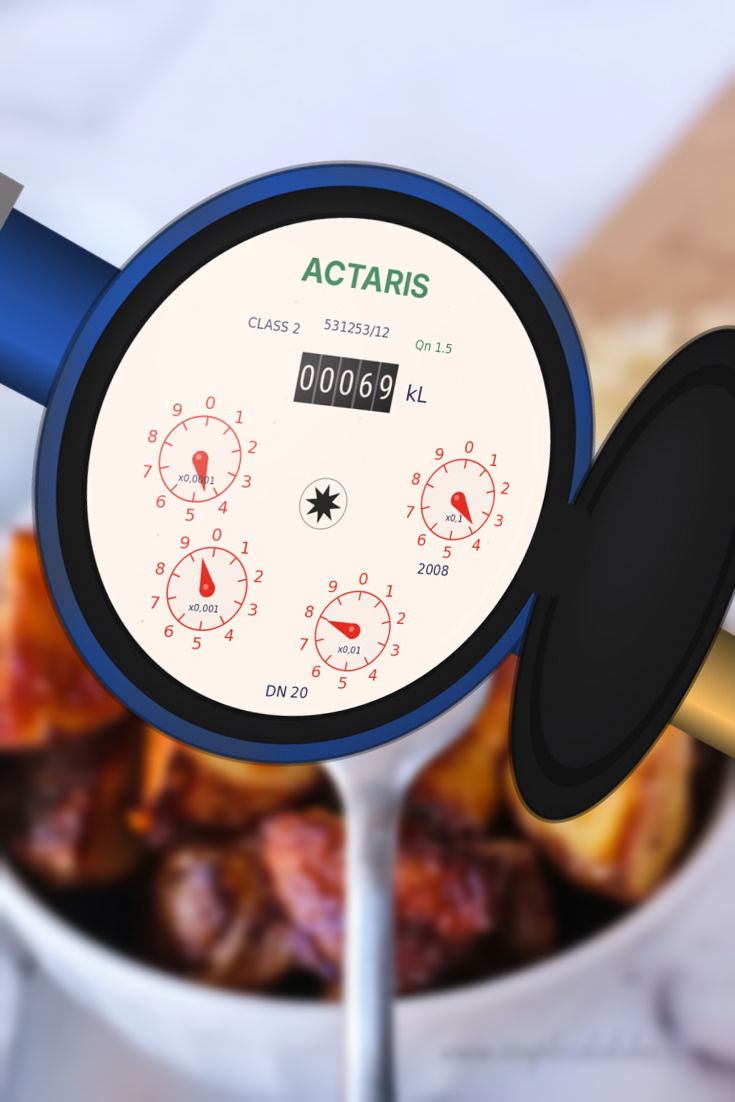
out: {"value": 69.3794, "unit": "kL"}
